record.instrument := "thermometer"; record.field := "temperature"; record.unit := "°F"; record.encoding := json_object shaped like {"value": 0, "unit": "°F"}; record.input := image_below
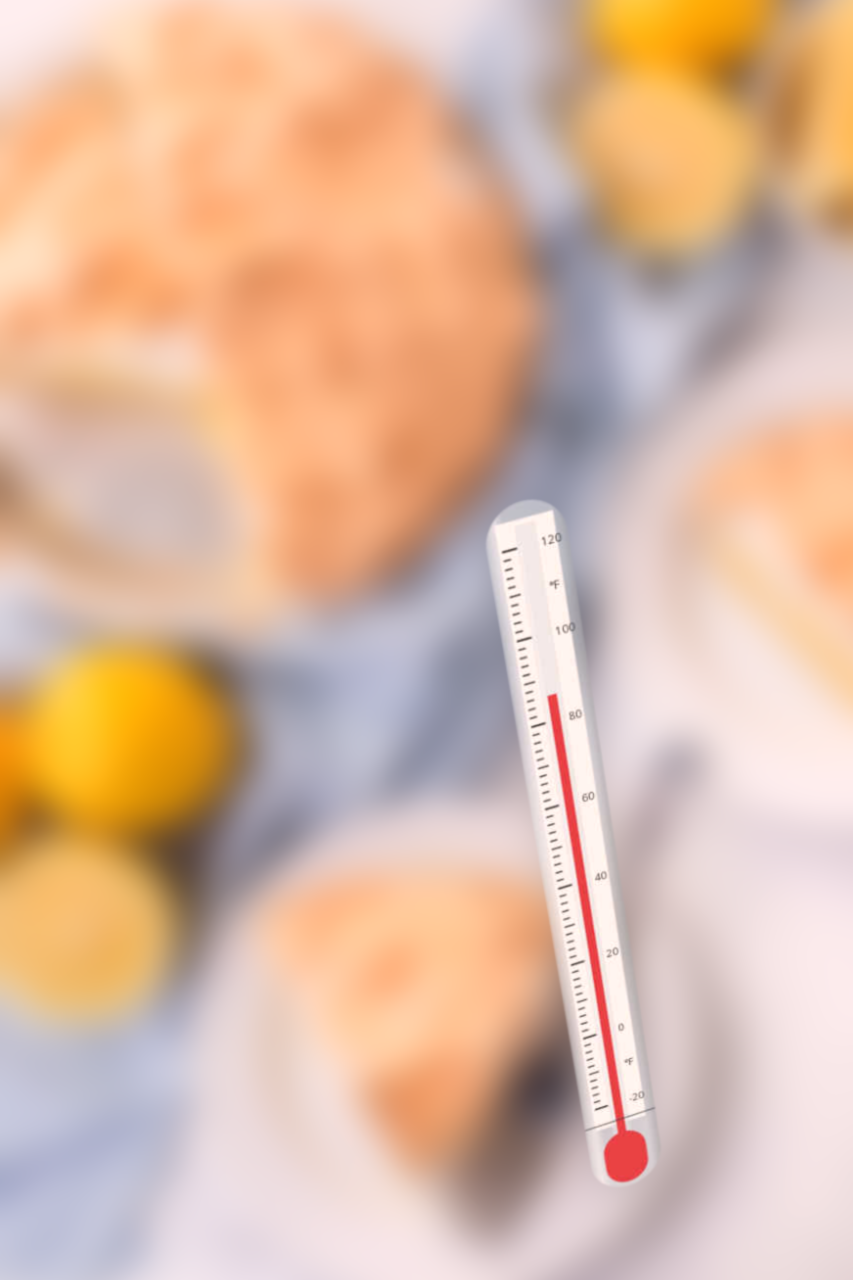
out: {"value": 86, "unit": "°F"}
